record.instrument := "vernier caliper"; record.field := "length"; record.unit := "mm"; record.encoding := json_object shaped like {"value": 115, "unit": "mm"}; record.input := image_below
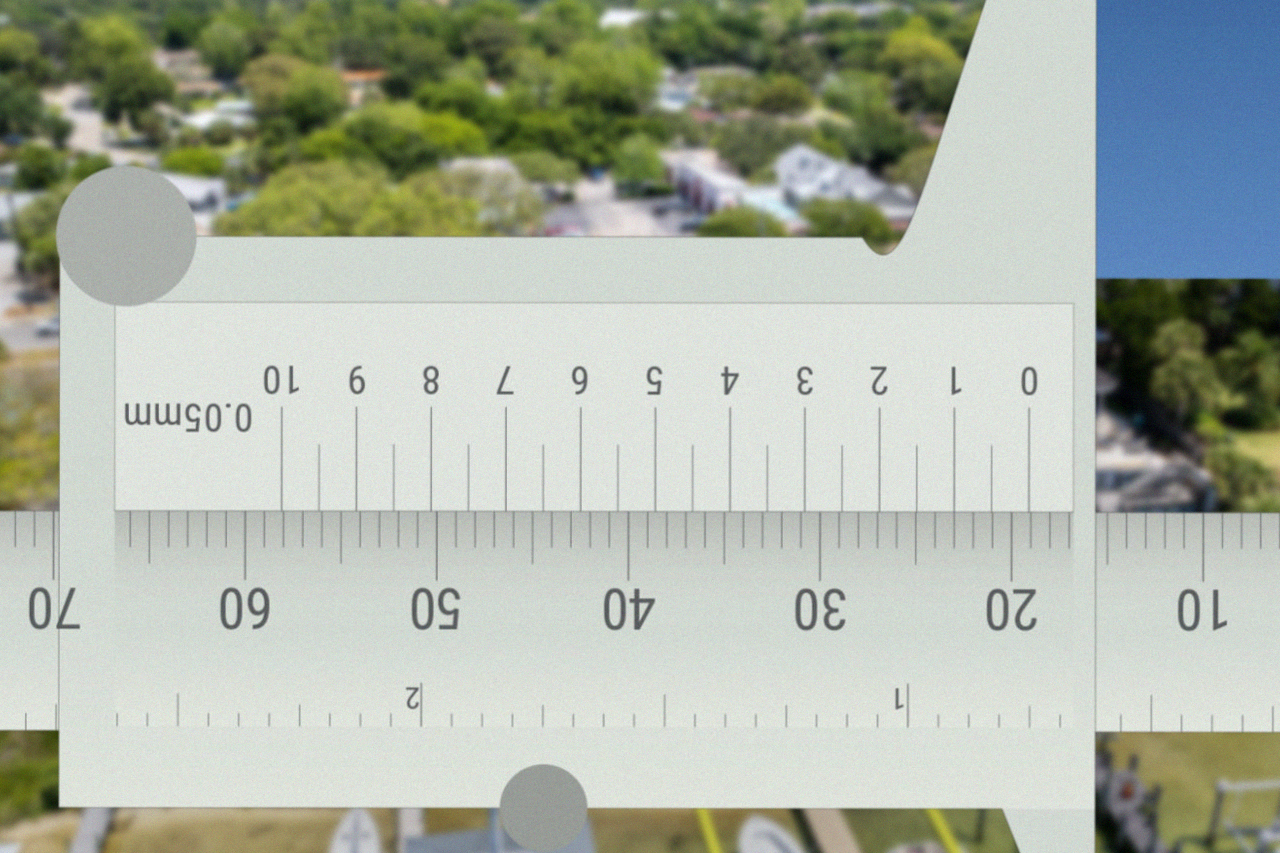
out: {"value": 19.1, "unit": "mm"}
